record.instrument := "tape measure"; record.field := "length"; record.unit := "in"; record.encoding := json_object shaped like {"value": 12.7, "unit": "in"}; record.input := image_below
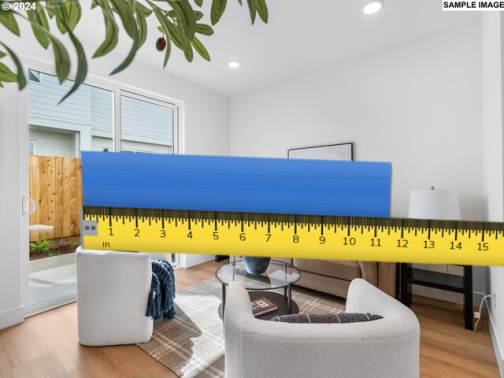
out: {"value": 11.5, "unit": "in"}
